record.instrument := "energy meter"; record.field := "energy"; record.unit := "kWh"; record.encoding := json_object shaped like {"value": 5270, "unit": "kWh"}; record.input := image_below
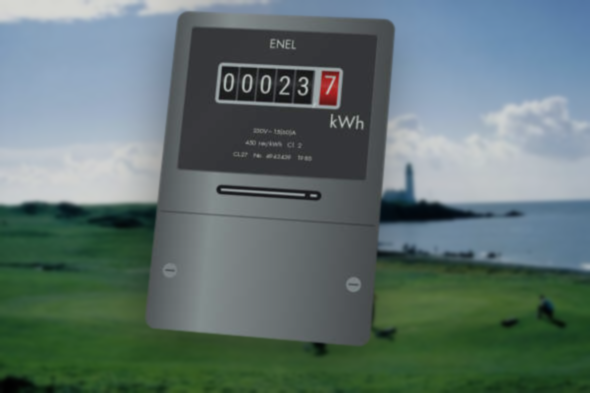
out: {"value": 23.7, "unit": "kWh"}
